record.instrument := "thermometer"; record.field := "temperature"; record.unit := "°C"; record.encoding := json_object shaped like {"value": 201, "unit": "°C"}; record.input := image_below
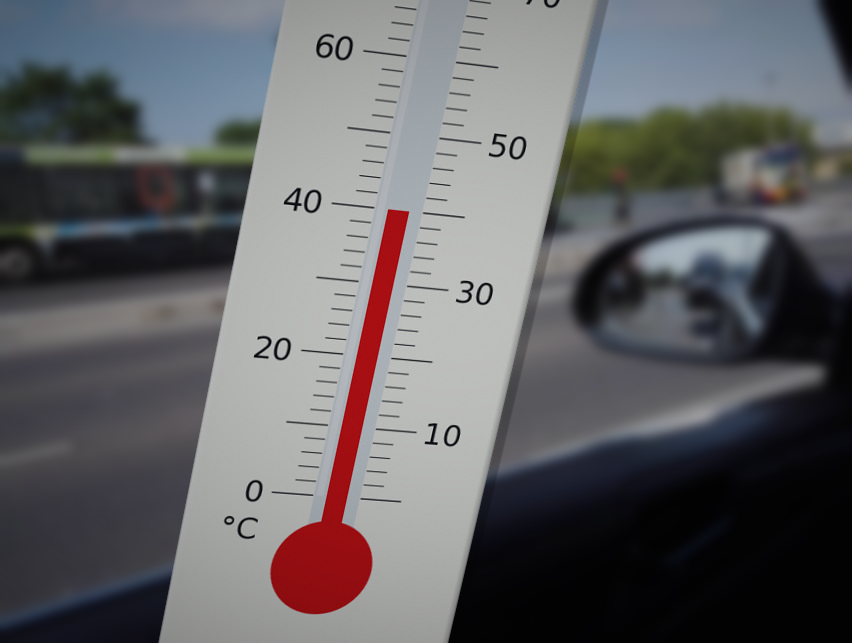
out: {"value": 40, "unit": "°C"}
